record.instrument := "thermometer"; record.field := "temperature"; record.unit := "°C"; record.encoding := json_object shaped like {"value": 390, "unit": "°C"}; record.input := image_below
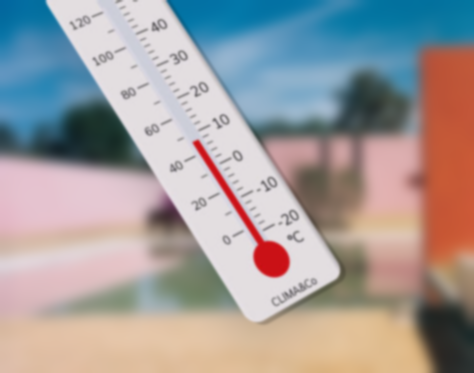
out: {"value": 8, "unit": "°C"}
